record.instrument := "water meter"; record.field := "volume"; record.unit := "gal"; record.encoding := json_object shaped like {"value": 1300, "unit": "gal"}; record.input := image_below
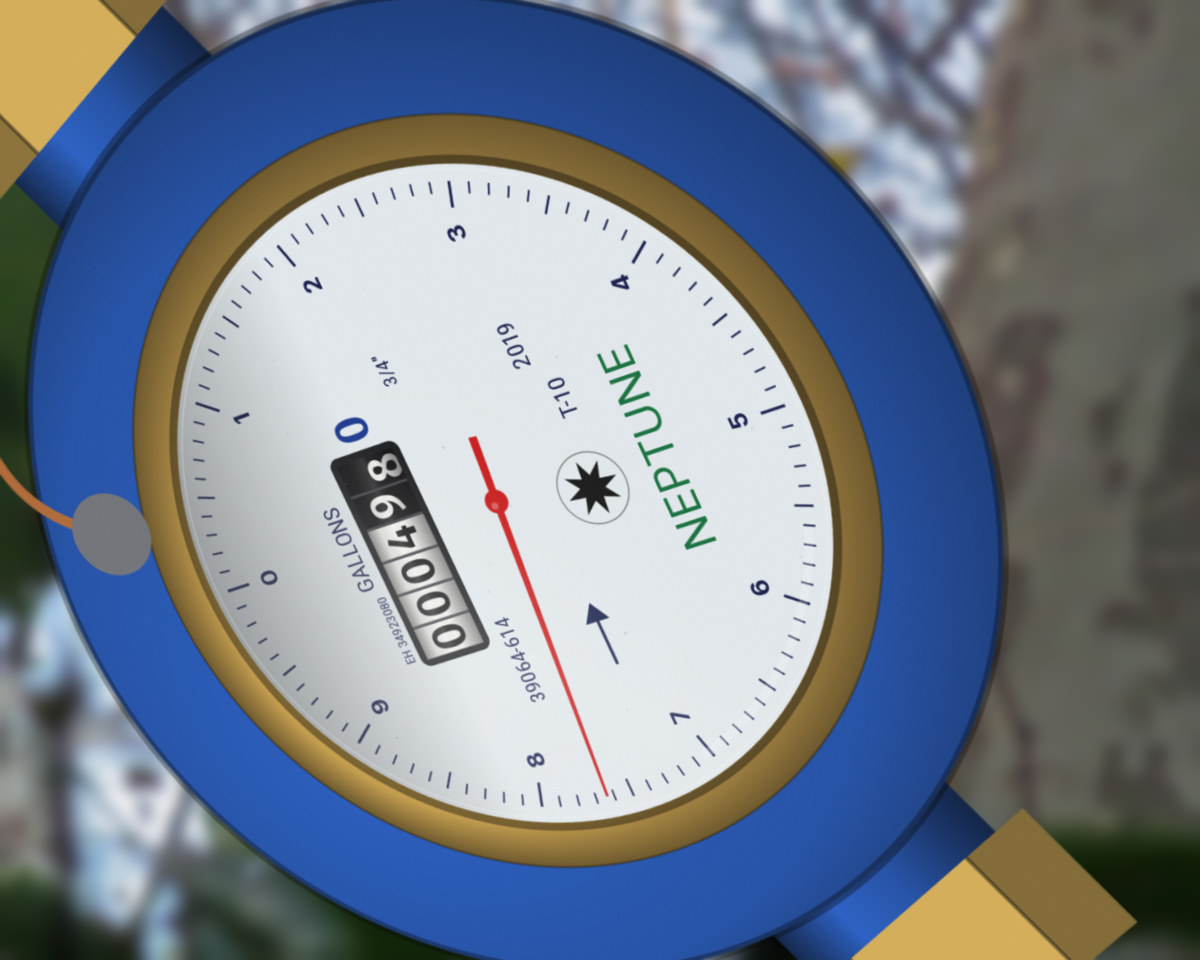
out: {"value": 4977.6, "unit": "gal"}
